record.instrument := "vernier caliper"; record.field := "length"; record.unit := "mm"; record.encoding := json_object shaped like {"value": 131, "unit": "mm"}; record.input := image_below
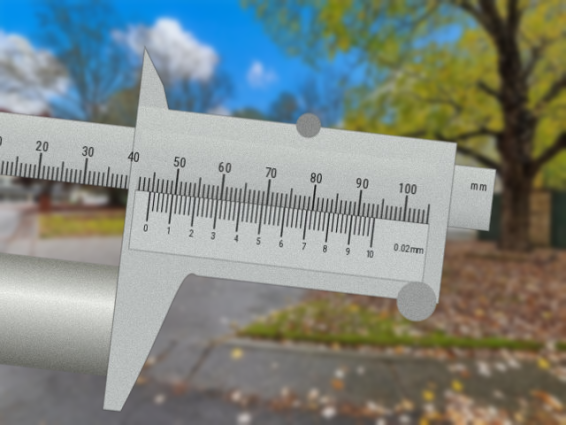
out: {"value": 44.5, "unit": "mm"}
